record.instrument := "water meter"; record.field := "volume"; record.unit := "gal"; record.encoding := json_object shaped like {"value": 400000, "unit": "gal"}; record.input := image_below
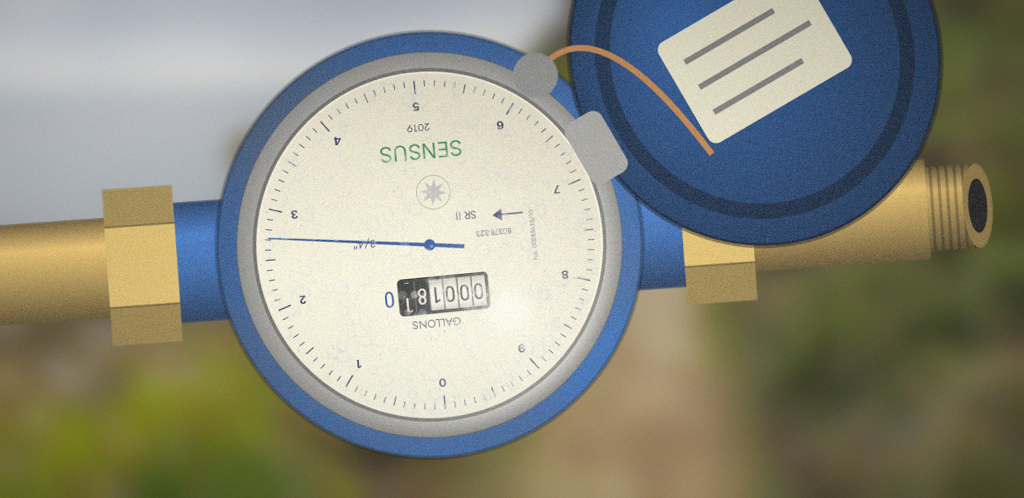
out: {"value": 1812.7, "unit": "gal"}
